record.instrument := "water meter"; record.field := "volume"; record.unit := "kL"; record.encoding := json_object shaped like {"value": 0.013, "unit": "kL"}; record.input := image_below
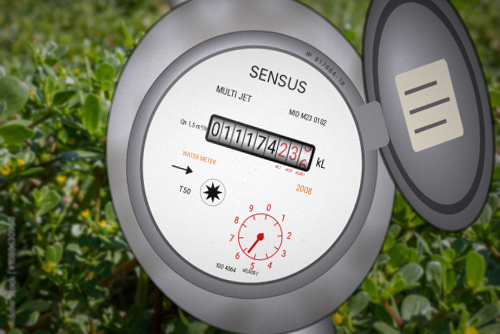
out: {"value": 11174.2355, "unit": "kL"}
